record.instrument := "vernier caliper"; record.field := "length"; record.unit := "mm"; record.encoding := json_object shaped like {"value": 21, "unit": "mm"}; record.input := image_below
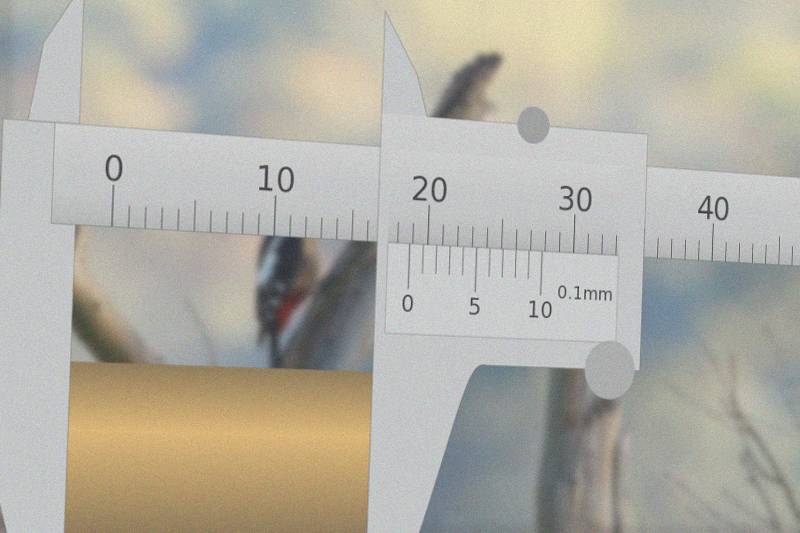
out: {"value": 18.8, "unit": "mm"}
